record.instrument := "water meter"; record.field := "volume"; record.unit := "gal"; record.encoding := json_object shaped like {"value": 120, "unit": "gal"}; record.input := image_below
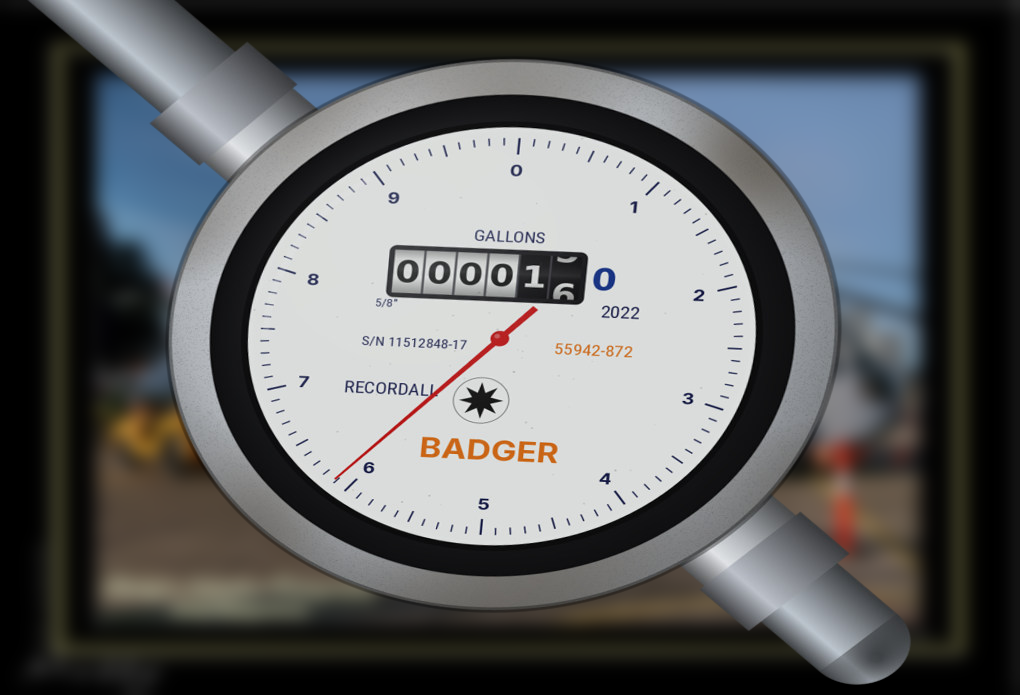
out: {"value": 156.1, "unit": "gal"}
